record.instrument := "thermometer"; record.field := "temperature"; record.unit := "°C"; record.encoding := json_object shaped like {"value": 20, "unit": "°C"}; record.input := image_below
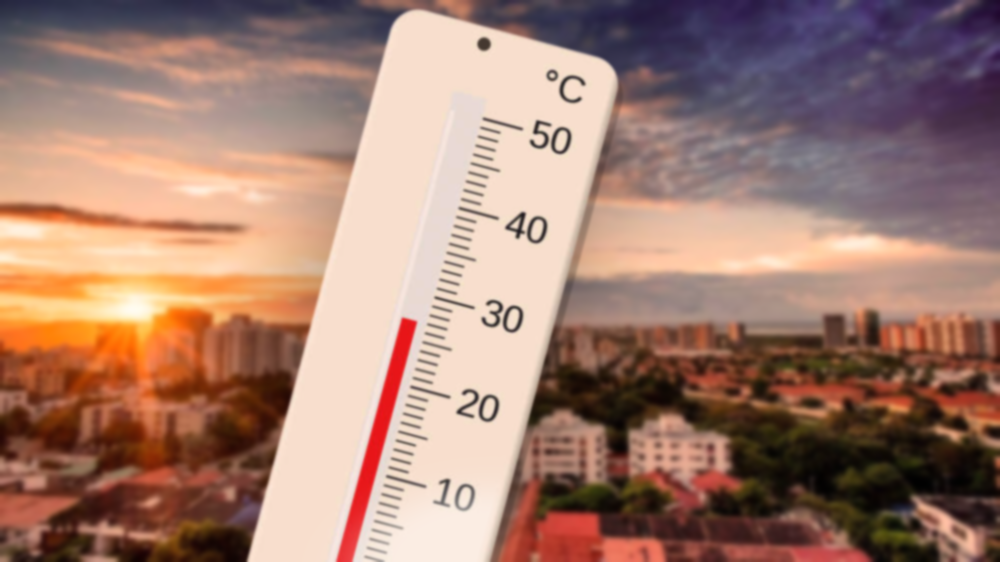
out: {"value": 27, "unit": "°C"}
